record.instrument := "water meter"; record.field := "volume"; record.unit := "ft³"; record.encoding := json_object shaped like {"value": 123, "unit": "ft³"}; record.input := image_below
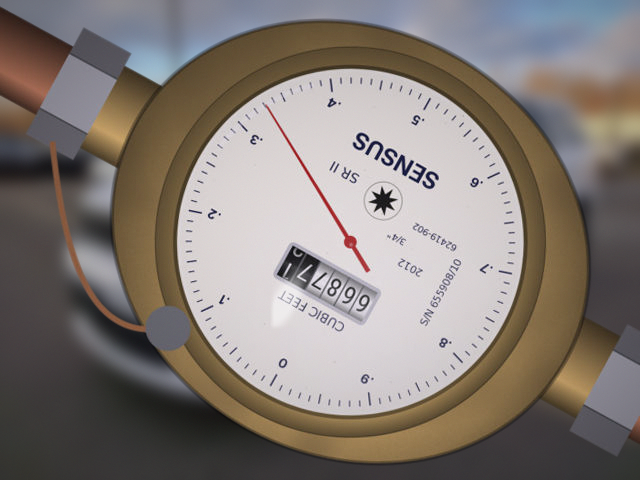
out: {"value": 668771.33, "unit": "ft³"}
